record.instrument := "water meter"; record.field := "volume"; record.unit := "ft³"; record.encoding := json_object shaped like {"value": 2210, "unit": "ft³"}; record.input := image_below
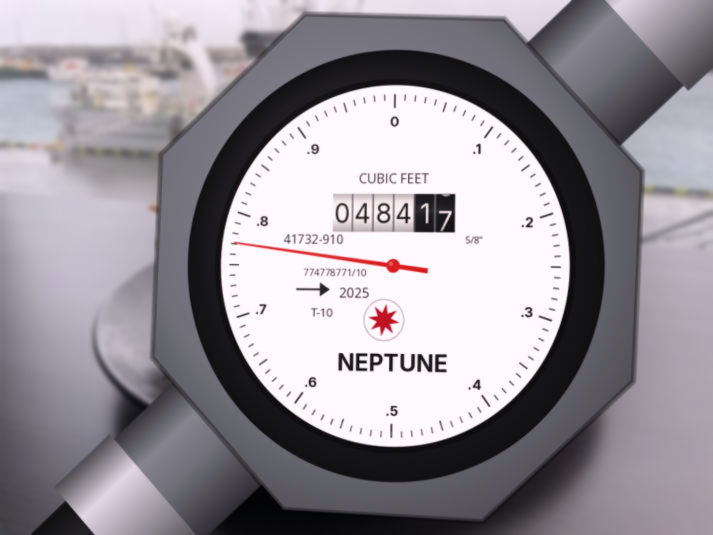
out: {"value": 48416.77, "unit": "ft³"}
